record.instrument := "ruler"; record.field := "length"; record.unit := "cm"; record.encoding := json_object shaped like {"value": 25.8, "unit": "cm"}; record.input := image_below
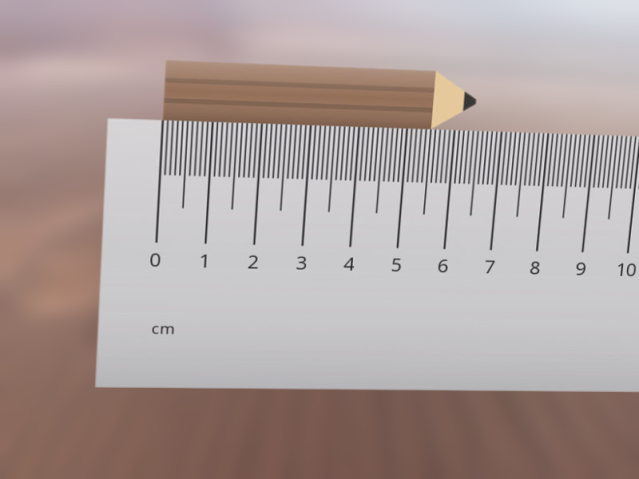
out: {"value": 6.4, "unit": "cm"}
